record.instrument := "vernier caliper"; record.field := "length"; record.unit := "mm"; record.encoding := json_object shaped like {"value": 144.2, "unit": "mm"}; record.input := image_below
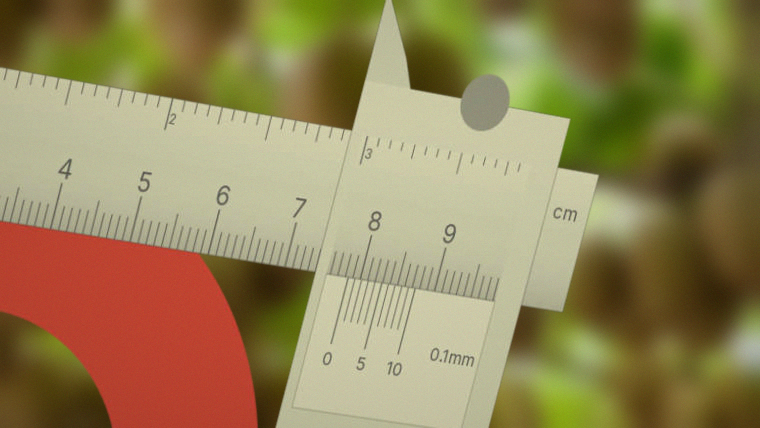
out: {"value": 78.4, "unit": "mm"}
